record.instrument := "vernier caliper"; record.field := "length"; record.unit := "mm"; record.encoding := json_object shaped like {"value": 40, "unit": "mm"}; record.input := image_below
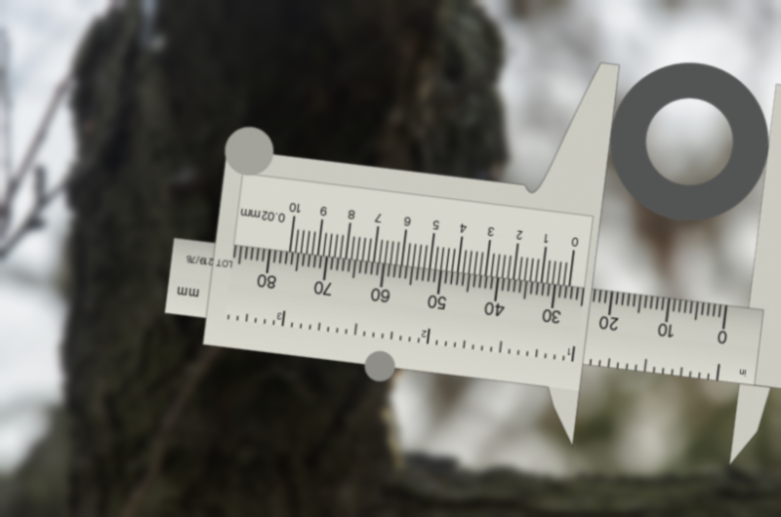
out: {"value": 27.5, "unit": "mm"}
